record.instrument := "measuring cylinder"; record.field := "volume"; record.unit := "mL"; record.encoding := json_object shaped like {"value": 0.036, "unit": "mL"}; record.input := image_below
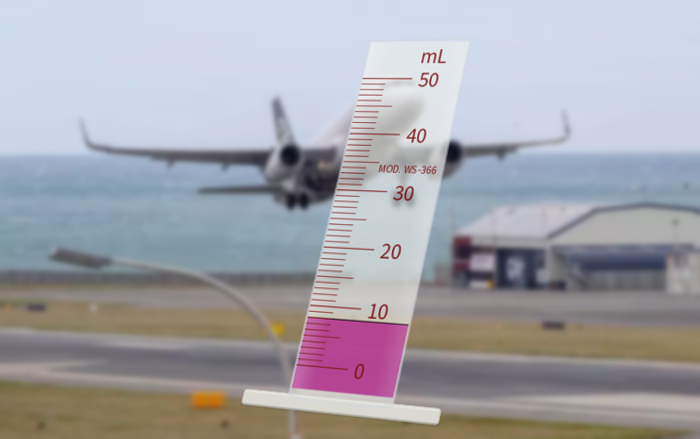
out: {"value": 8, "unit": "mL"}
